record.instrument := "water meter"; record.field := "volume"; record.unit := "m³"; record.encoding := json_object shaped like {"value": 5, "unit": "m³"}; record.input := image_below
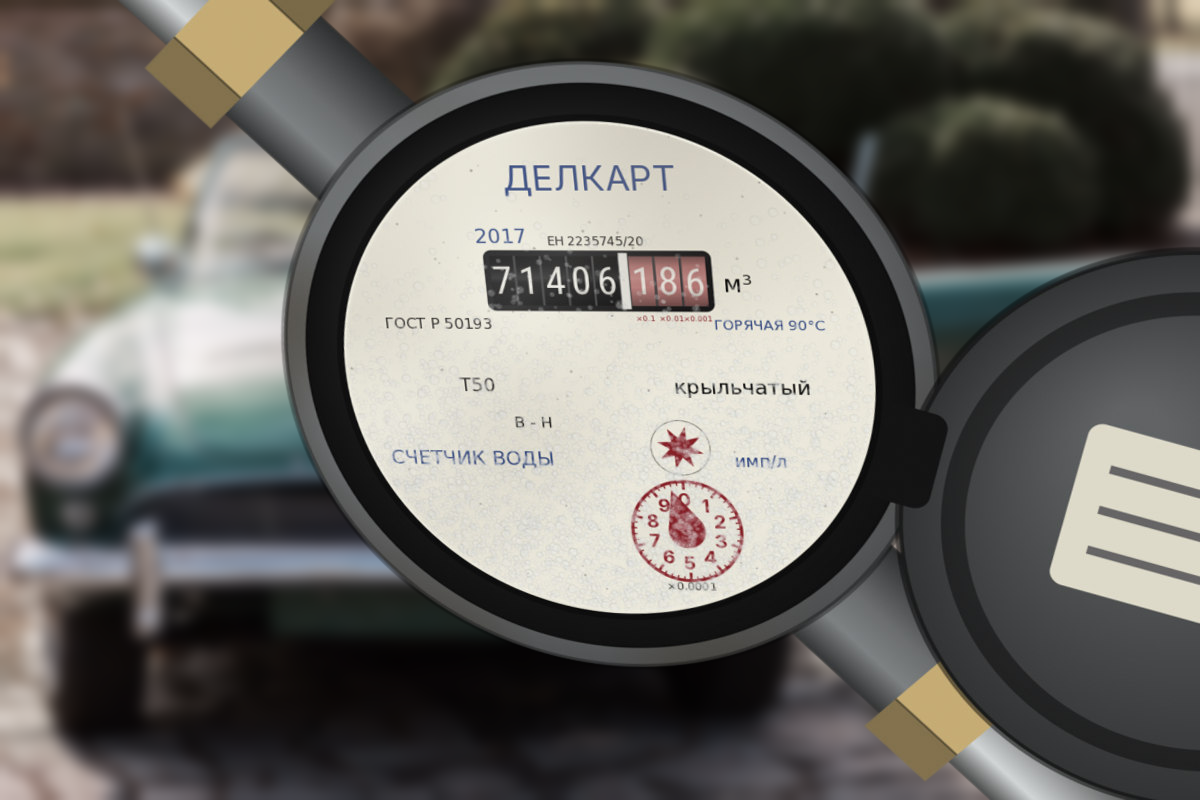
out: {"value": 71406.1859, "unit": "m³"}
